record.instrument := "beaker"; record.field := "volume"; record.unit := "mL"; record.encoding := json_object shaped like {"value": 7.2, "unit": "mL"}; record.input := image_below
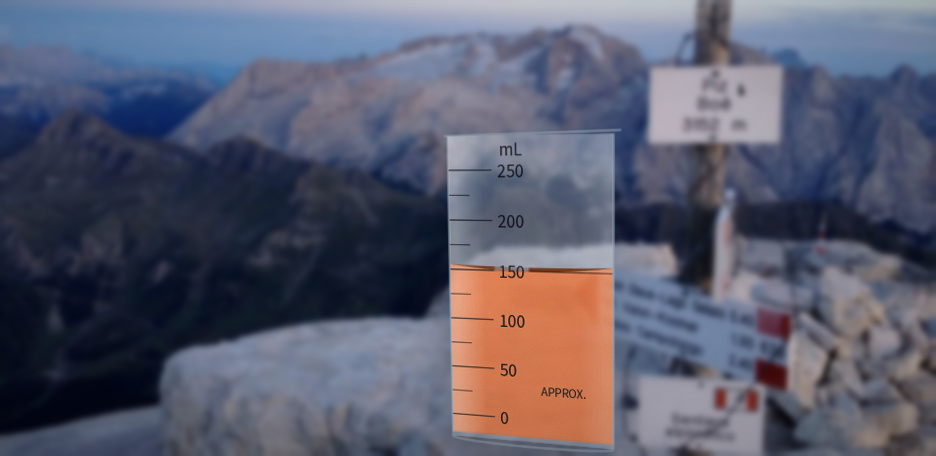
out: {"value": 150, "unit": "mL"}
